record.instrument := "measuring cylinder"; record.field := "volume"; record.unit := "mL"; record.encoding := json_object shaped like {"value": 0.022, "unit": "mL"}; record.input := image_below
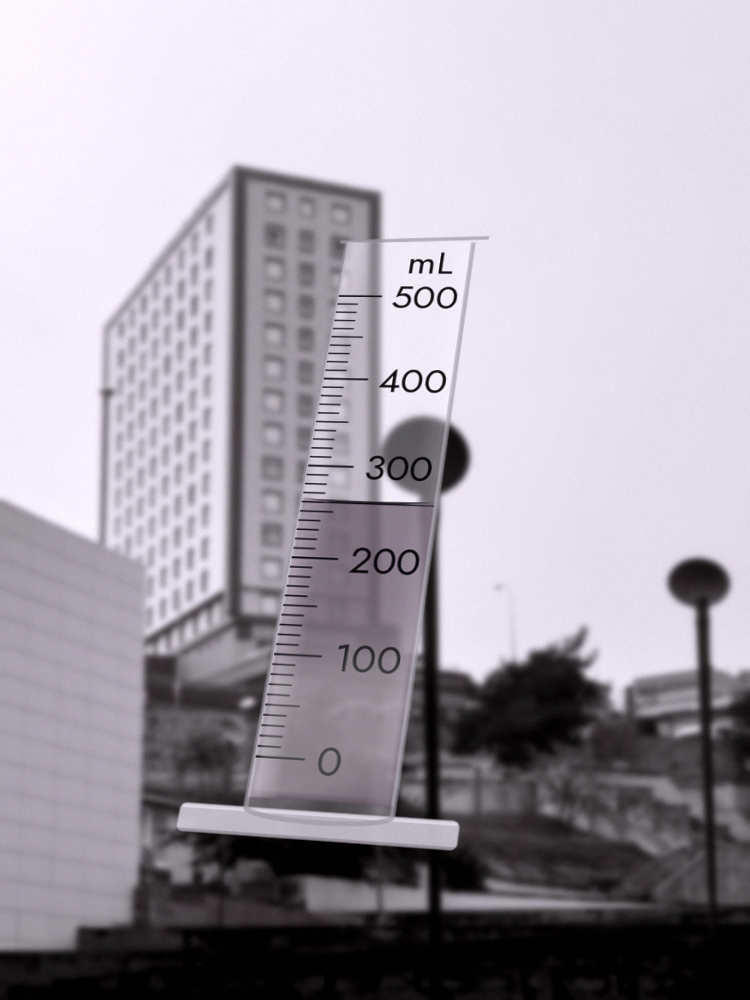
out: {"value": 260, "unit": "mL"}
